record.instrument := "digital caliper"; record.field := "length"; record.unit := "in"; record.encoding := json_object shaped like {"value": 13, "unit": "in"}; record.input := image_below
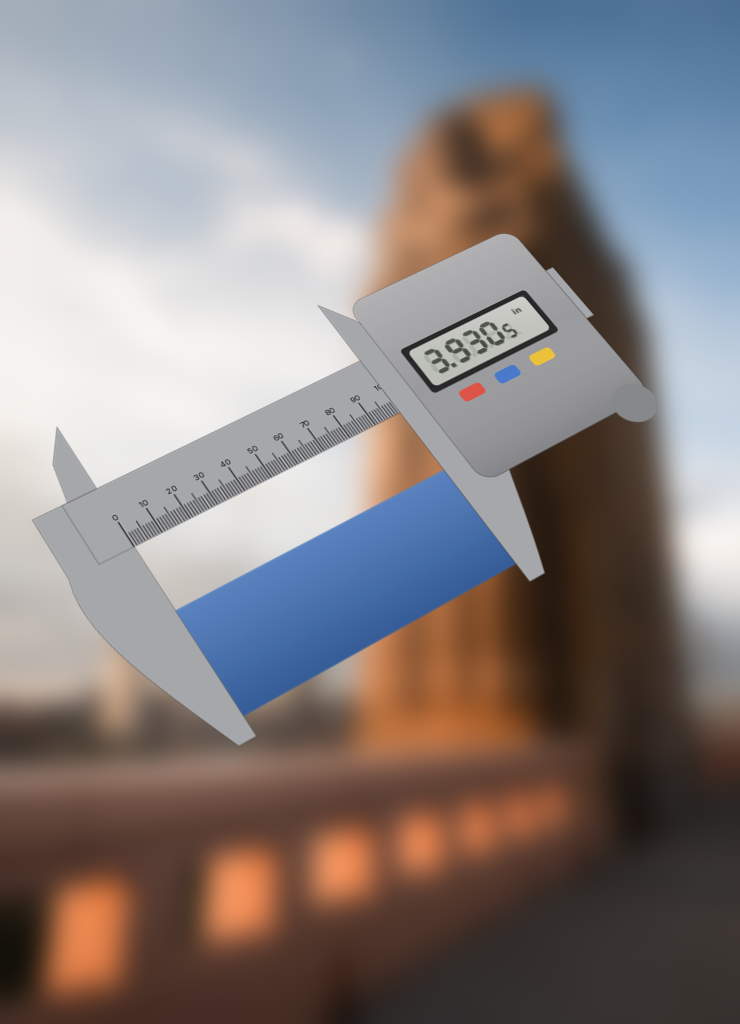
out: {"value": 3.9305, "unit": "in"}
